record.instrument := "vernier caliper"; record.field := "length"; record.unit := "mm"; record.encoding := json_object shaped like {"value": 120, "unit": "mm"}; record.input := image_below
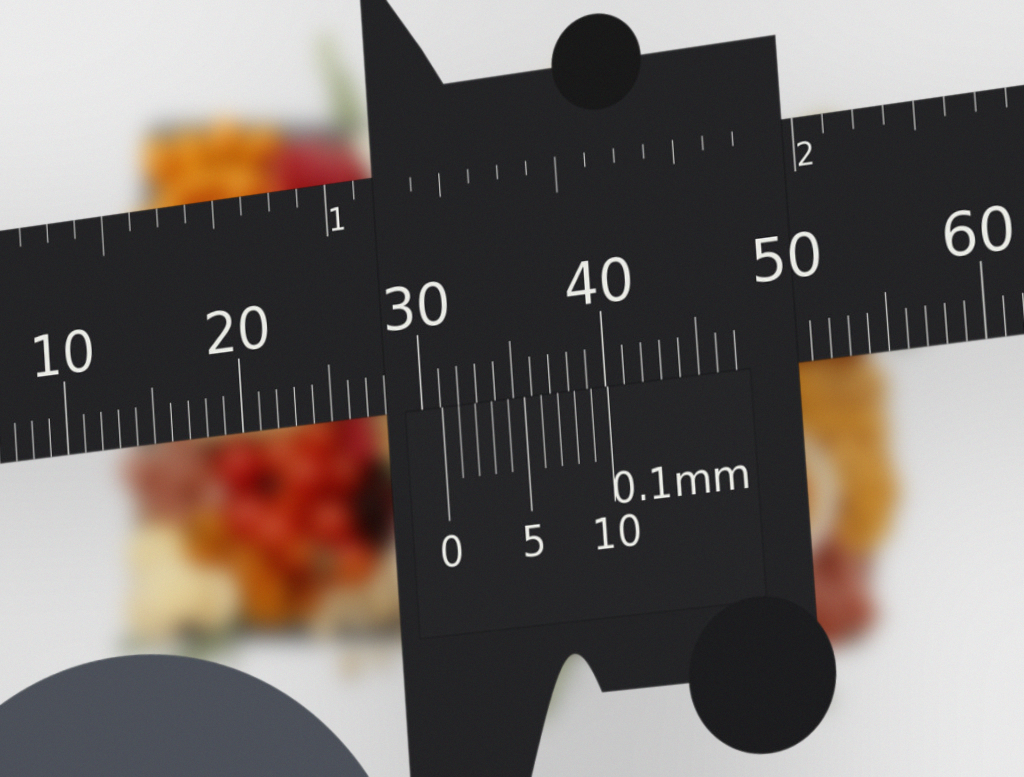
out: {"value": 31.1, "unit": "mm"}
